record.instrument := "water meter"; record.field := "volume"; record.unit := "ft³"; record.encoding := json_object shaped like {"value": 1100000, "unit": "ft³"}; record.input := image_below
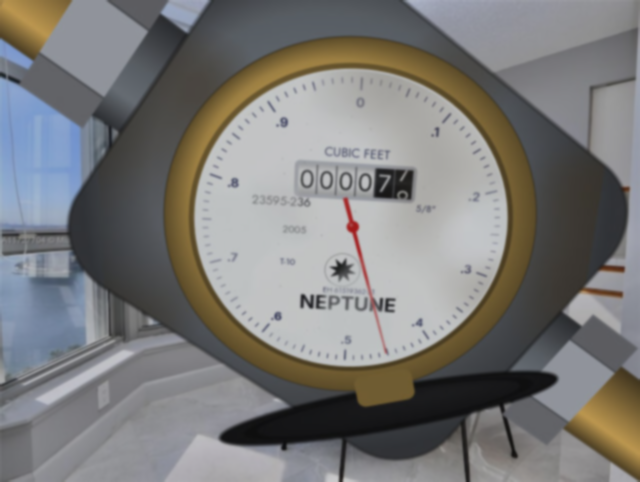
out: {"value": 77.45, "unit": "ft³"}
